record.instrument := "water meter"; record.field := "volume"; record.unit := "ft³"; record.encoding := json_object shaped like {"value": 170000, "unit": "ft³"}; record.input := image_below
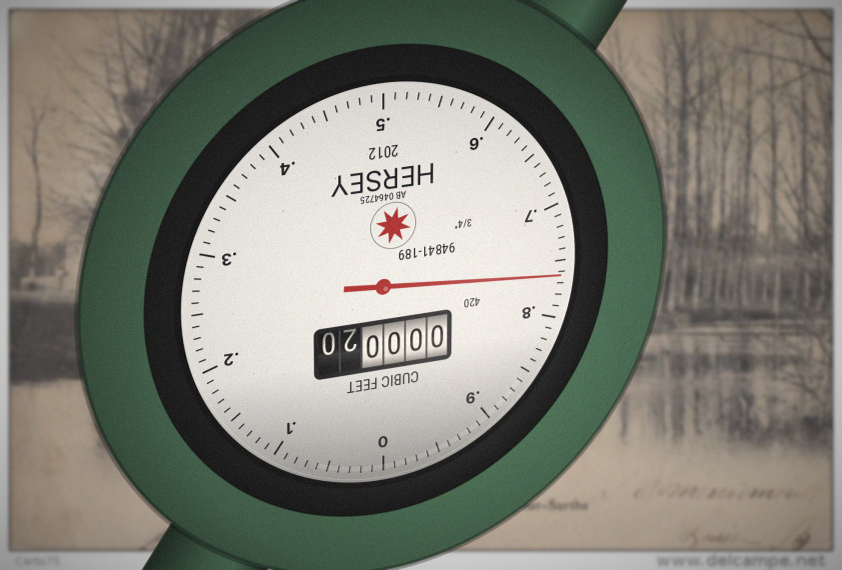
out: {"value": 19.76, "unit": "ft³"}
